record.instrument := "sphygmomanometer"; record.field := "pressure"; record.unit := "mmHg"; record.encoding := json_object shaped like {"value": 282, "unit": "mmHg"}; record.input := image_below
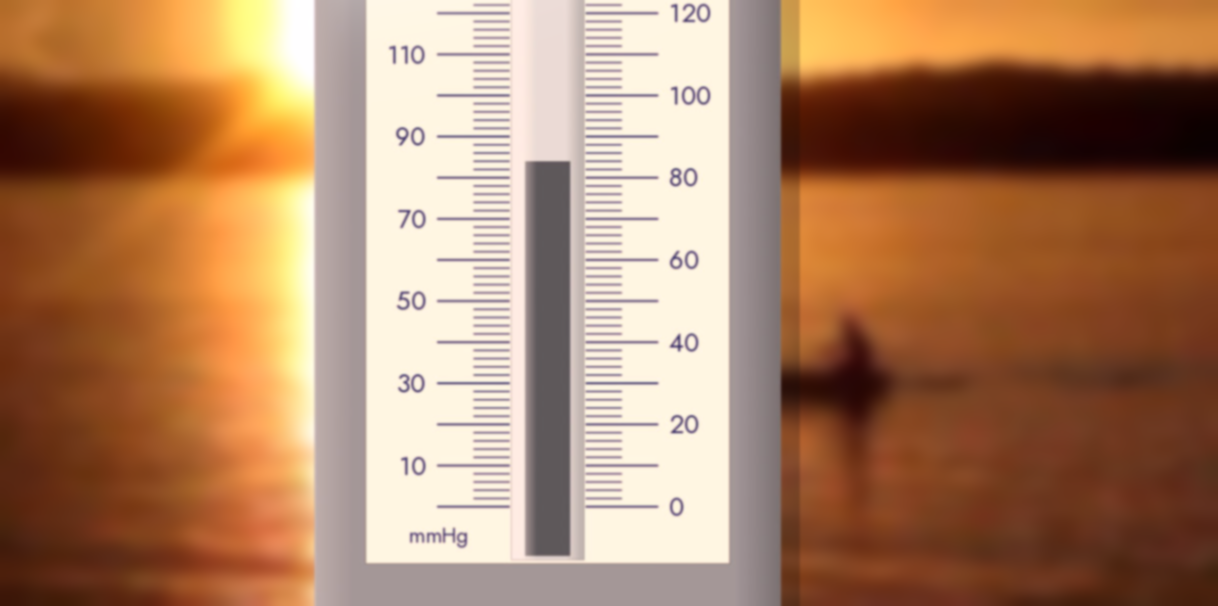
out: {"value": 84, "unit": "mmHg"}
